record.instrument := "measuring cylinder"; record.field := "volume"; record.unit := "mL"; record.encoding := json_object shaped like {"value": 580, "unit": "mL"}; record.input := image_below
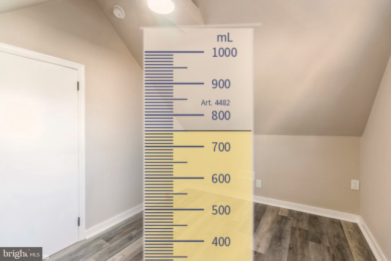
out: {"value": 750, "unit": "mL"}
